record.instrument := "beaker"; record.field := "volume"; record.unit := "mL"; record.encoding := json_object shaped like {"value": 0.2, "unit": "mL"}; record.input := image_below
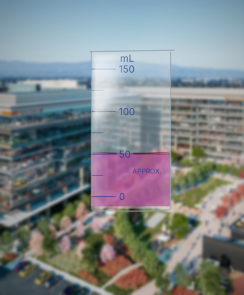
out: {"value": 50, "unit": "mL"}
